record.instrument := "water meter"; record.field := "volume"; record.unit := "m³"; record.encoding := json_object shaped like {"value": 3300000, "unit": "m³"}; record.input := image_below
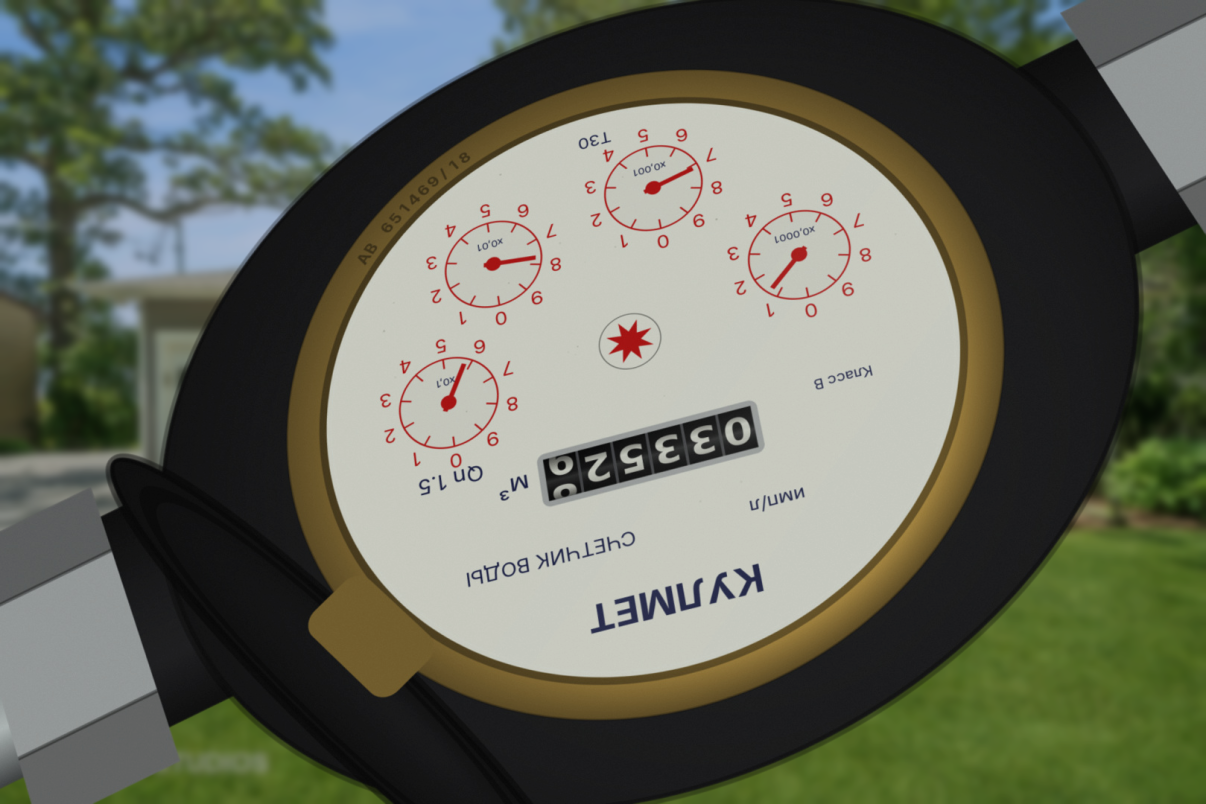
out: {"value": 33528.5771, "unit": "m³"}
